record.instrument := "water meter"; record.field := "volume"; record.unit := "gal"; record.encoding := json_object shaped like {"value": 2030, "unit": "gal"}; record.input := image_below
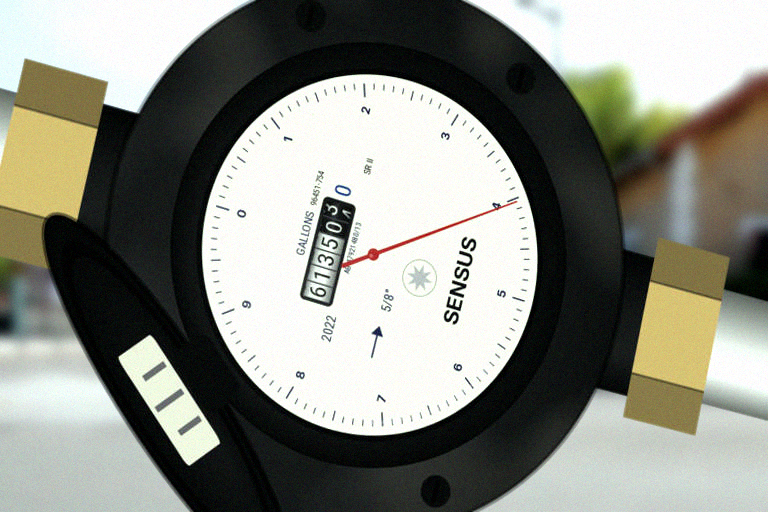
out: {"value": 6135034.0, "unit": "gal"}
